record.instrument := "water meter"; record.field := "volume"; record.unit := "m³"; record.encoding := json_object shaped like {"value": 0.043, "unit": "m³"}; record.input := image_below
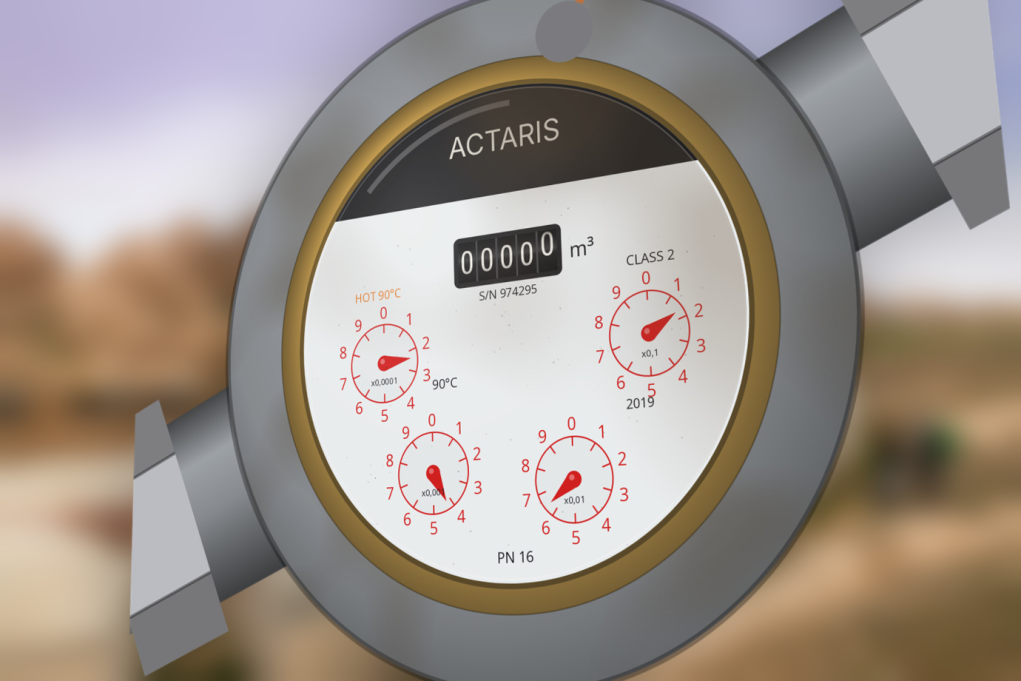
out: {"value": 0.1642, "unit": "m³"}
